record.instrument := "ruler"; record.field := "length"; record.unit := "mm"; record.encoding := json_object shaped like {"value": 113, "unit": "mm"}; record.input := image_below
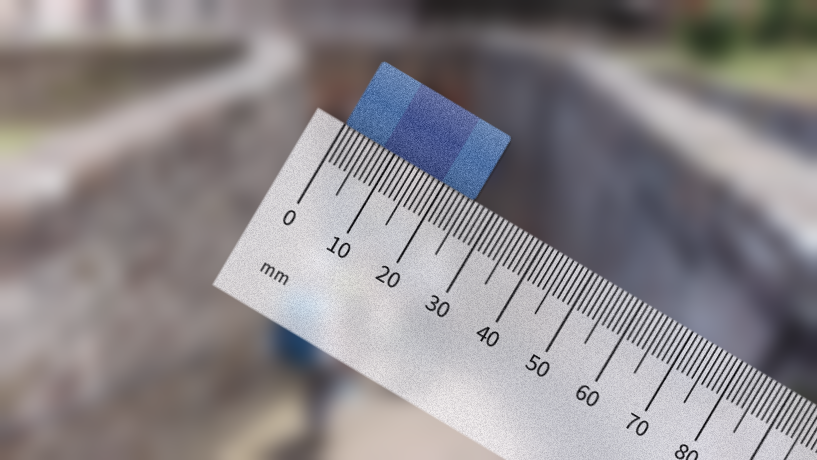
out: {"value": 26, "unit": "mm"}
